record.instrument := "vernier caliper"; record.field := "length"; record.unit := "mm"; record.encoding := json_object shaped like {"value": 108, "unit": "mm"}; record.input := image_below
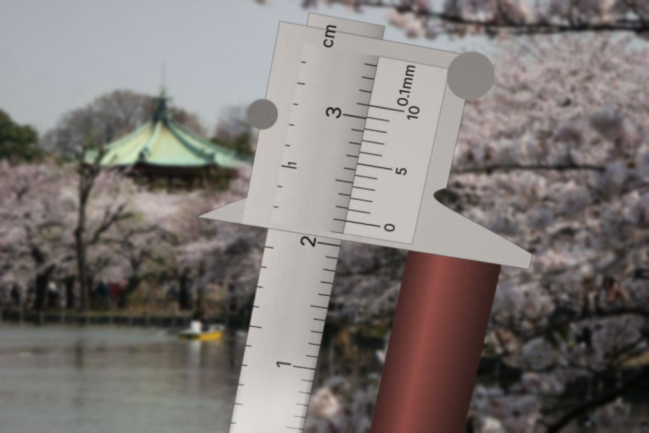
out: {"value": 22.0, "unit": "mm"}
